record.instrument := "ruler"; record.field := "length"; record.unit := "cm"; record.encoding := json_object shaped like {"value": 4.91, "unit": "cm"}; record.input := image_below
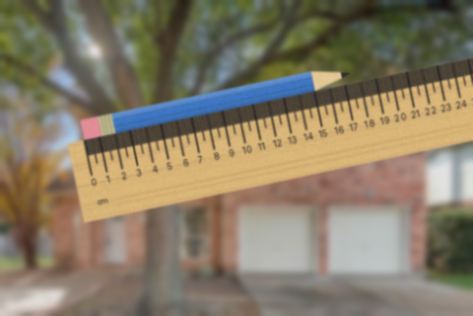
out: {"value": 17.5, "unit": "cm"}
